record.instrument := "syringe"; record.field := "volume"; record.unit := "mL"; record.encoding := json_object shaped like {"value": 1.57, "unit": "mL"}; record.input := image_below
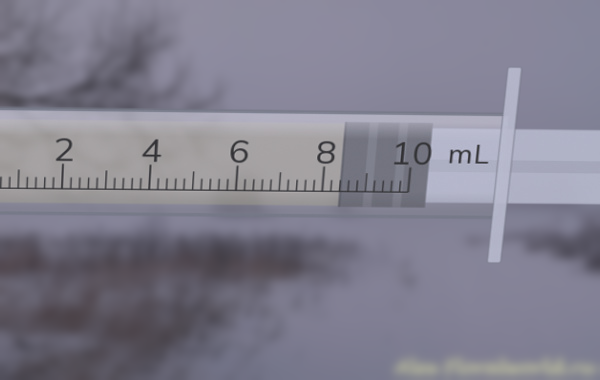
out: {"value": 8.4, "unit": "mL"}
